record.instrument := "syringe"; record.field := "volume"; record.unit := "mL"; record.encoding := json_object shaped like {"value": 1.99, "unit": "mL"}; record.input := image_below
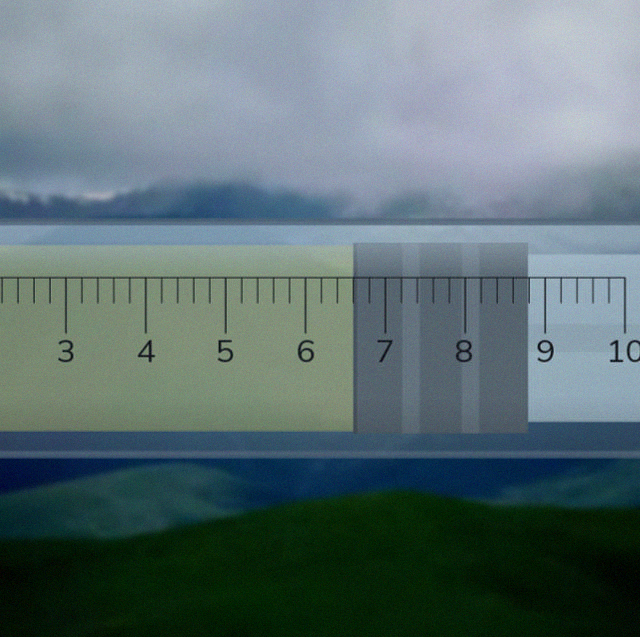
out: {"value": 6.6, "unit": "mL"}
